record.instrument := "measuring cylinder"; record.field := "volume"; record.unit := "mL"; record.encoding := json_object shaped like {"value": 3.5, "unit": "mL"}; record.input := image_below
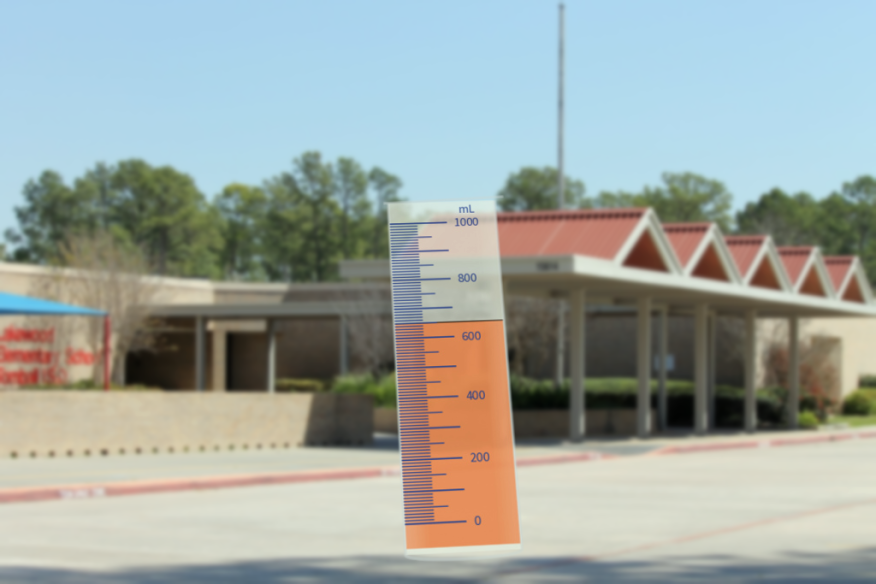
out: {"value": 650, "unit": "mL"}
